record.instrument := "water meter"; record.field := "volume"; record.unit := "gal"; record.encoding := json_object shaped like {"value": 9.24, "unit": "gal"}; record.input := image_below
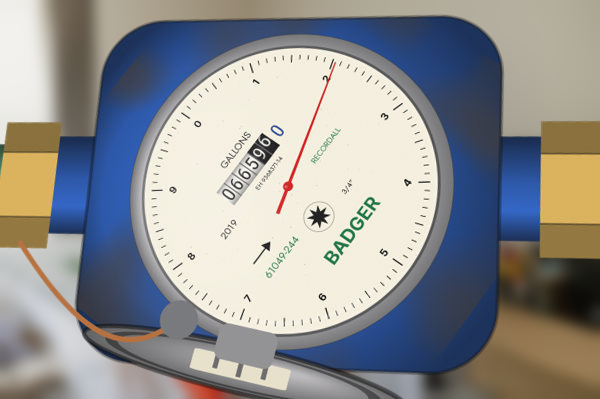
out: {"value": 665962.0, "unit": "gal"}
